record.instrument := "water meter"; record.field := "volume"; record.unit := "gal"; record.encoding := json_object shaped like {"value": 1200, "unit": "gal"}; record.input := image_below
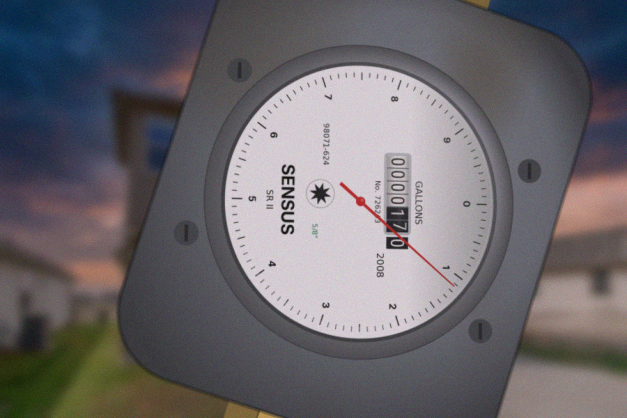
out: {"value": 171.1, "unit": "gal"}
